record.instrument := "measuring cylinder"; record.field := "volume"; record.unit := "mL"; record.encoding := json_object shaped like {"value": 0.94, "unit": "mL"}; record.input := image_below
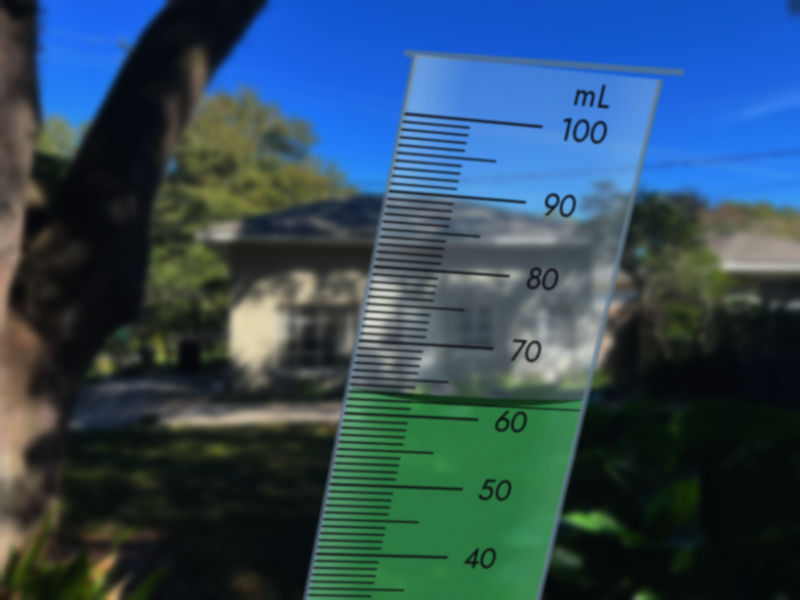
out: {"value": 62, "unit": "mL"}
